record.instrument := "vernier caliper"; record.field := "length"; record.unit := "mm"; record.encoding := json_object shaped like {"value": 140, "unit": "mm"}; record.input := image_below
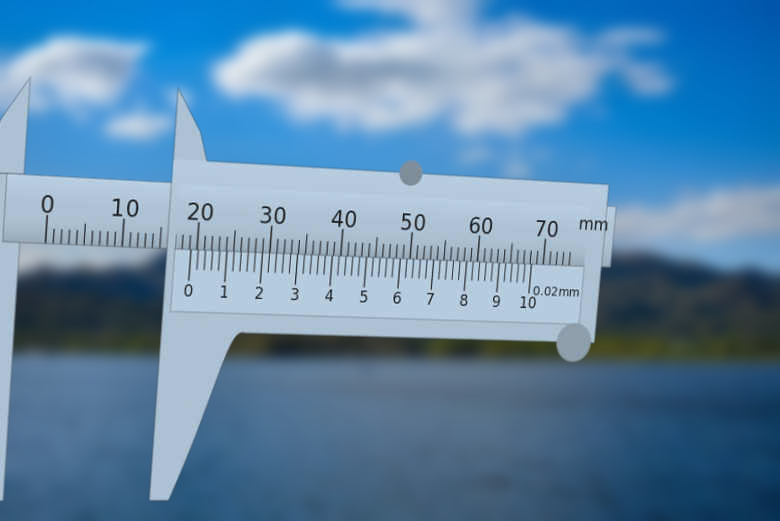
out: {"value": 19.2, "unit": "mm"}
